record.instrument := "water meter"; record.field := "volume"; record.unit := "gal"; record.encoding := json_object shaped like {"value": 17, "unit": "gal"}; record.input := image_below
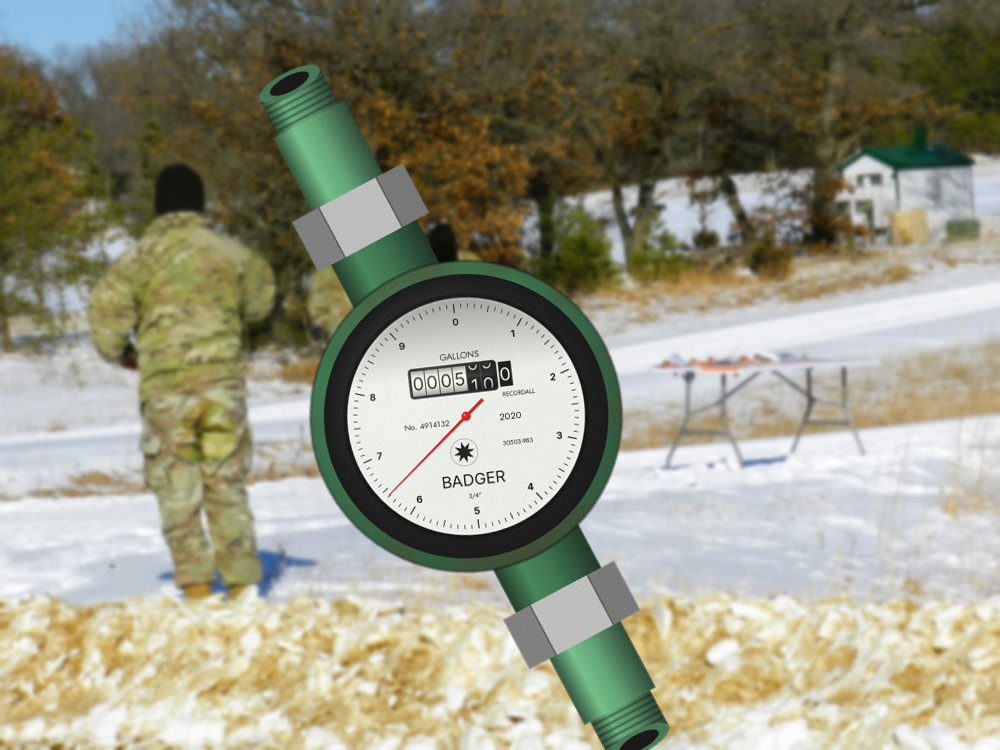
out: {"value": 5096.4, "unit": "gal"}
